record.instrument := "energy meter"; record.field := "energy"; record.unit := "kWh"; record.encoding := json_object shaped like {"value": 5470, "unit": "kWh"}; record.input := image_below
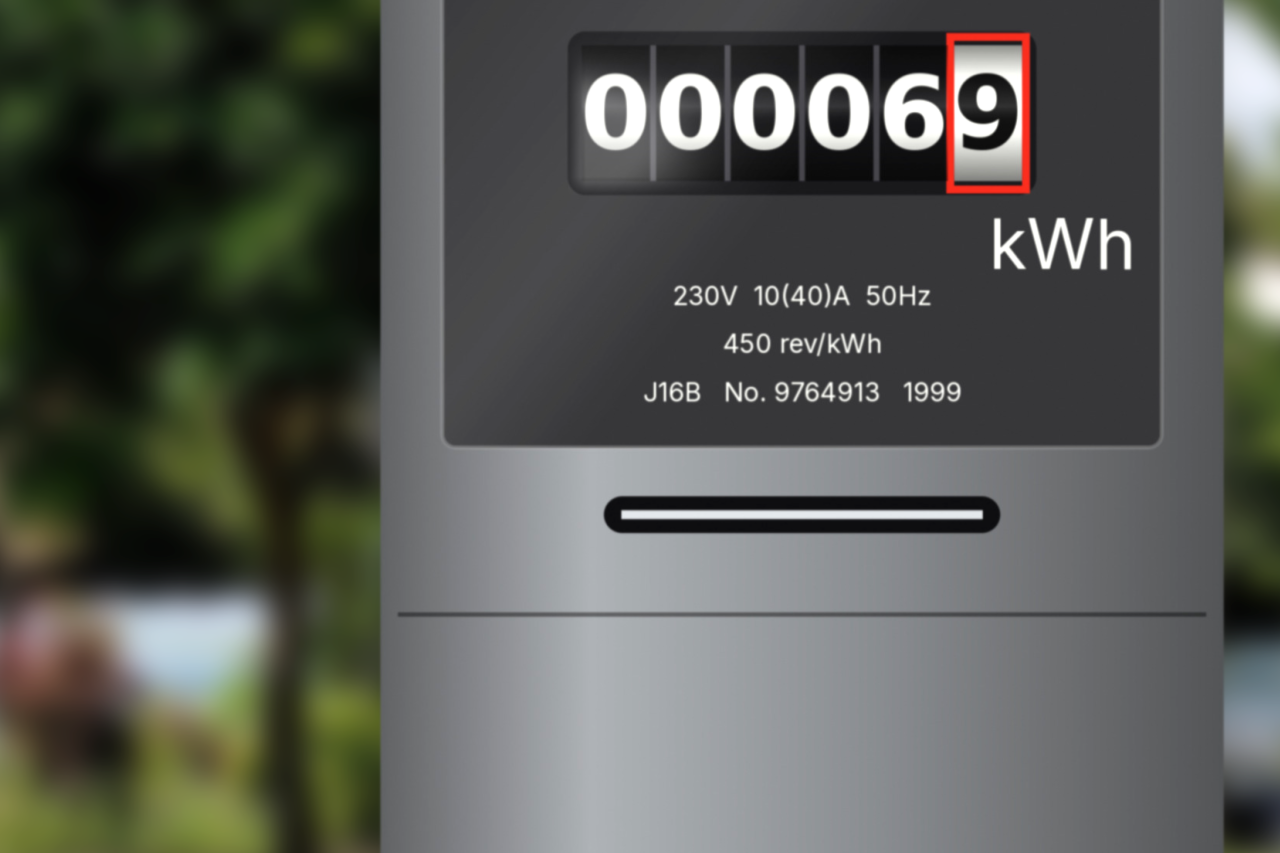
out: {"value": 6.9, "unit": "kWh"}
